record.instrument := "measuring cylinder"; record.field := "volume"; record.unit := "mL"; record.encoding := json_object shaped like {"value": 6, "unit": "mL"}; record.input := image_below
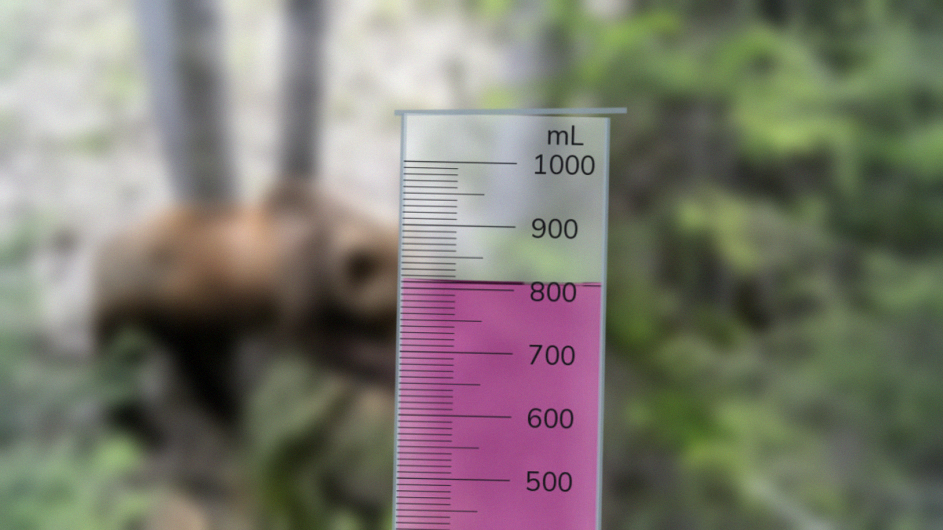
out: {"value": 810, "unit": "mL"}
